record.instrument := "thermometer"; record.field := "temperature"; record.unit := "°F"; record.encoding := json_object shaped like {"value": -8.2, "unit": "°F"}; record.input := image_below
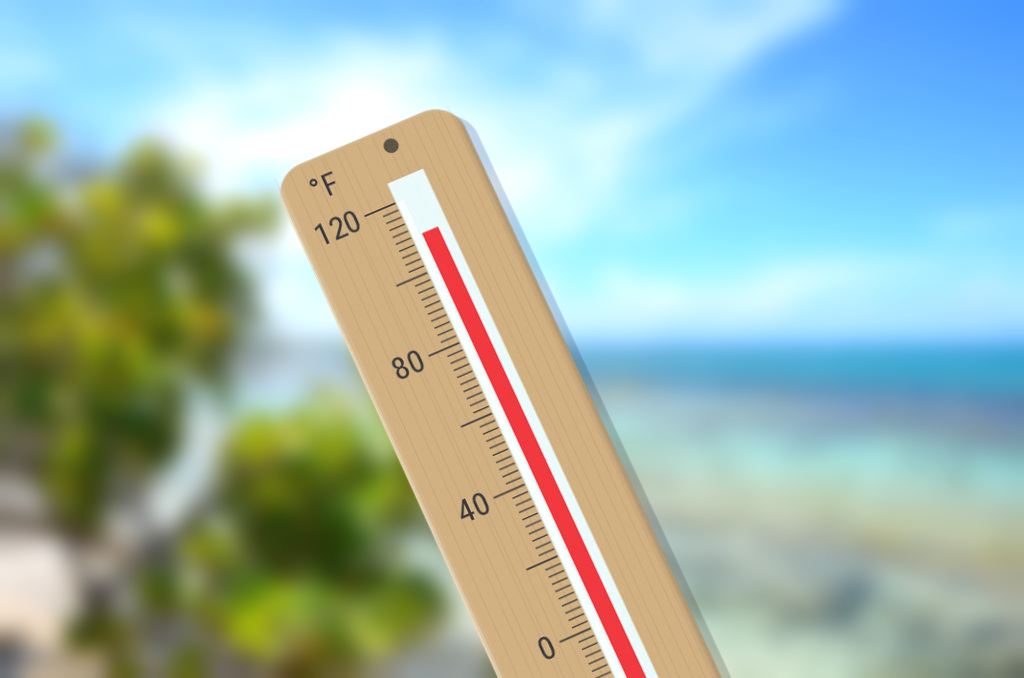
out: {"value": 110, "unit": "°F"}
